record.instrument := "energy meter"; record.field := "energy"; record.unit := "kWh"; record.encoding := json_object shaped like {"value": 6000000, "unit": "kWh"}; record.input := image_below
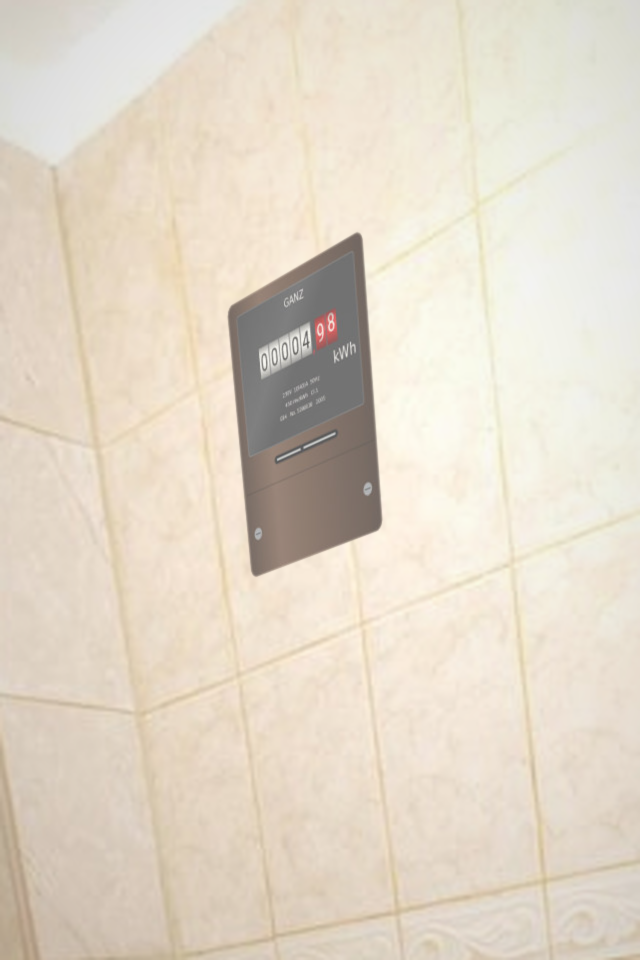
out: {"value": 4.98, "unit": "kWh"}
